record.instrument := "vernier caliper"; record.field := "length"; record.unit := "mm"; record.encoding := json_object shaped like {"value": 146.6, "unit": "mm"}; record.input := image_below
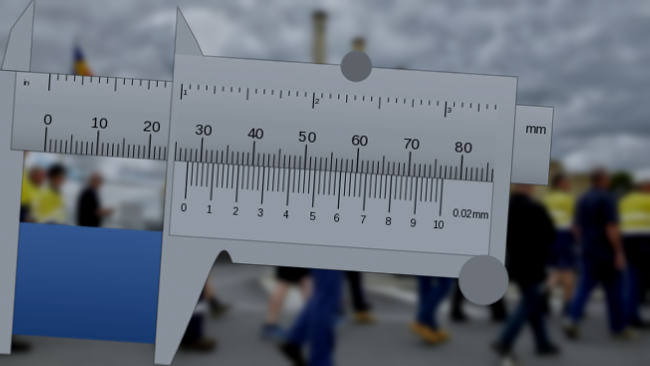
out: {"value": 27.5, "unit": "mm"}
